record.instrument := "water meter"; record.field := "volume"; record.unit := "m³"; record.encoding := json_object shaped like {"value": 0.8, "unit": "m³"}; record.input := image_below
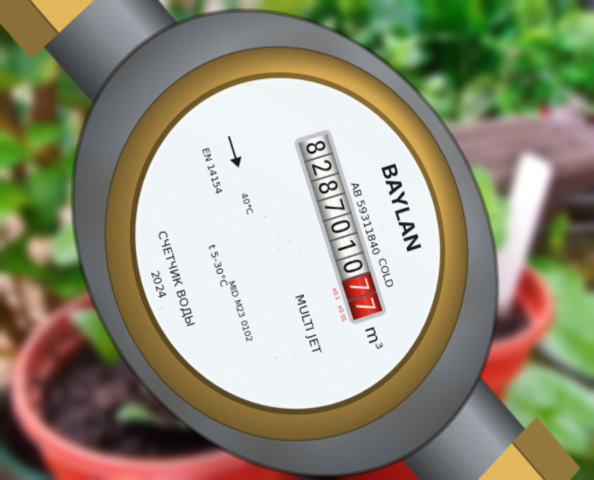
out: {"value": 8287010.77, "unit": "m³"}
